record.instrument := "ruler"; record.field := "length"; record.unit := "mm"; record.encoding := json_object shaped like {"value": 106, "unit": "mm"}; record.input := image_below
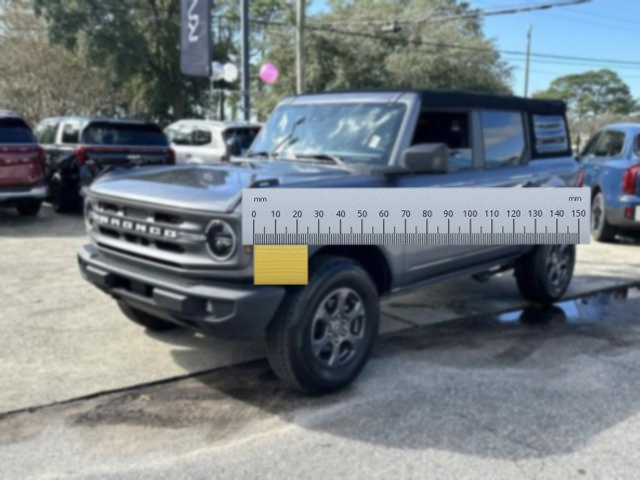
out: {"value": 25, "unit": "mm"}
